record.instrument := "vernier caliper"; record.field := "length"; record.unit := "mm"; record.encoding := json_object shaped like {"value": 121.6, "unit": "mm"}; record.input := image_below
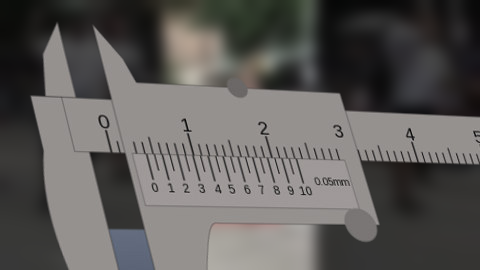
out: {"value": 4.2, "unit": "mm"}
